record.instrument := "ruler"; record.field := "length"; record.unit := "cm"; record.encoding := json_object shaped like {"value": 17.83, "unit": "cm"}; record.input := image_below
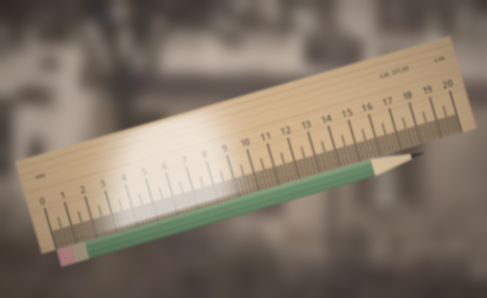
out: {"value": 18, "unit": "cm"}
